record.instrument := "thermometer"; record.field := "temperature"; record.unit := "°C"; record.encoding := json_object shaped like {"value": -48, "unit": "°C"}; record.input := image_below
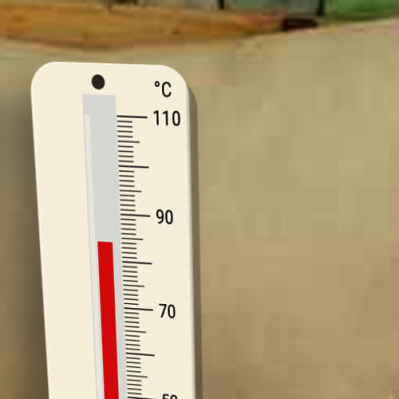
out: {"value": 84, "unit": "°C"}
